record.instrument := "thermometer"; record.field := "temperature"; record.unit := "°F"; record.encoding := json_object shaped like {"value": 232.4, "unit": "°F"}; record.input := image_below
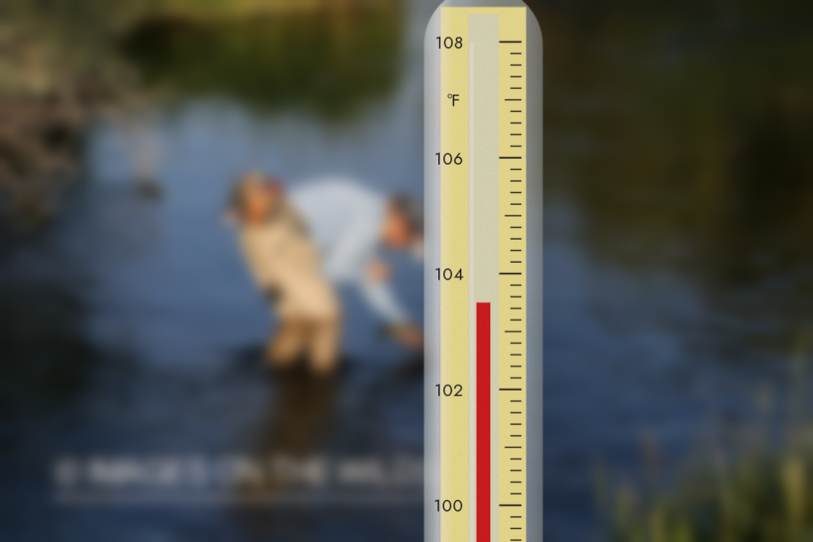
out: {"value": 103.5, "unit": "°F"}
